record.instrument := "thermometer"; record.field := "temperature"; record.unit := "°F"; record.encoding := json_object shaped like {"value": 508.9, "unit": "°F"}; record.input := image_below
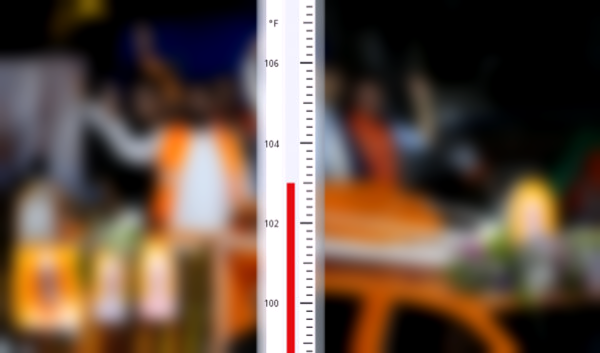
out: {"value": 103, "unit": "°F"}
